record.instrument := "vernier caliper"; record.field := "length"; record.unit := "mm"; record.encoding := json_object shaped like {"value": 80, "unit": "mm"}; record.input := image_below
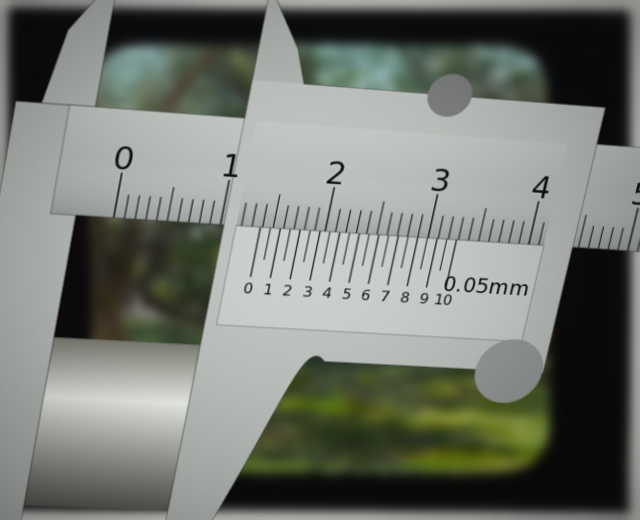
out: {"value": 13.8, "unit": "mm"}
